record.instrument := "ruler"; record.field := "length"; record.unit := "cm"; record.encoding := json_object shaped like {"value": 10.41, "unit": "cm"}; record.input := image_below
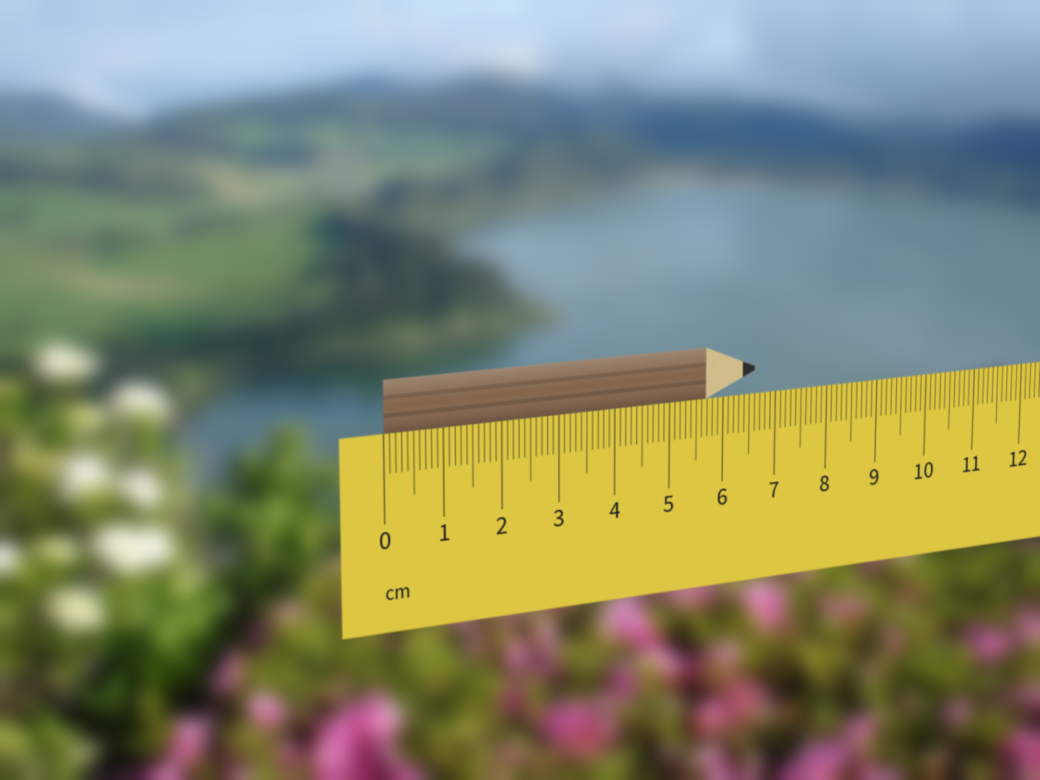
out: {"value": 6.6, "unit": "cm"}
